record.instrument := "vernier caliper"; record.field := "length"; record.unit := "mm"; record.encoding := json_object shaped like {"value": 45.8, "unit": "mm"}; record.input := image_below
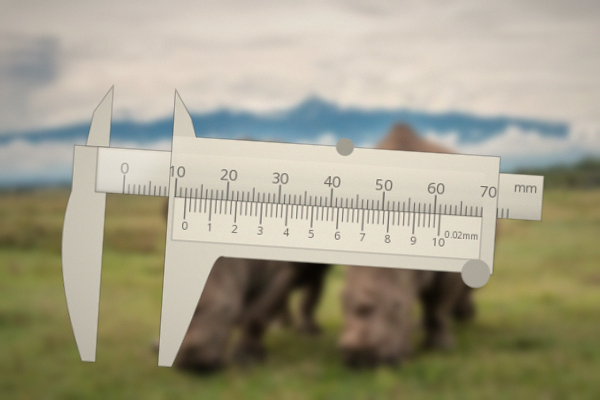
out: {"value": 12.0, "unit": "mm"}
